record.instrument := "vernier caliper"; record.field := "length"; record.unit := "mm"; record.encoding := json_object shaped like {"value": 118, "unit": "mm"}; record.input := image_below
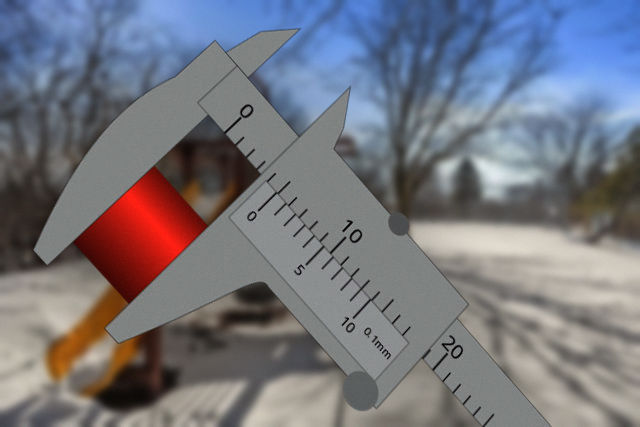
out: {"value": 4.9, "unit": "mm"}
